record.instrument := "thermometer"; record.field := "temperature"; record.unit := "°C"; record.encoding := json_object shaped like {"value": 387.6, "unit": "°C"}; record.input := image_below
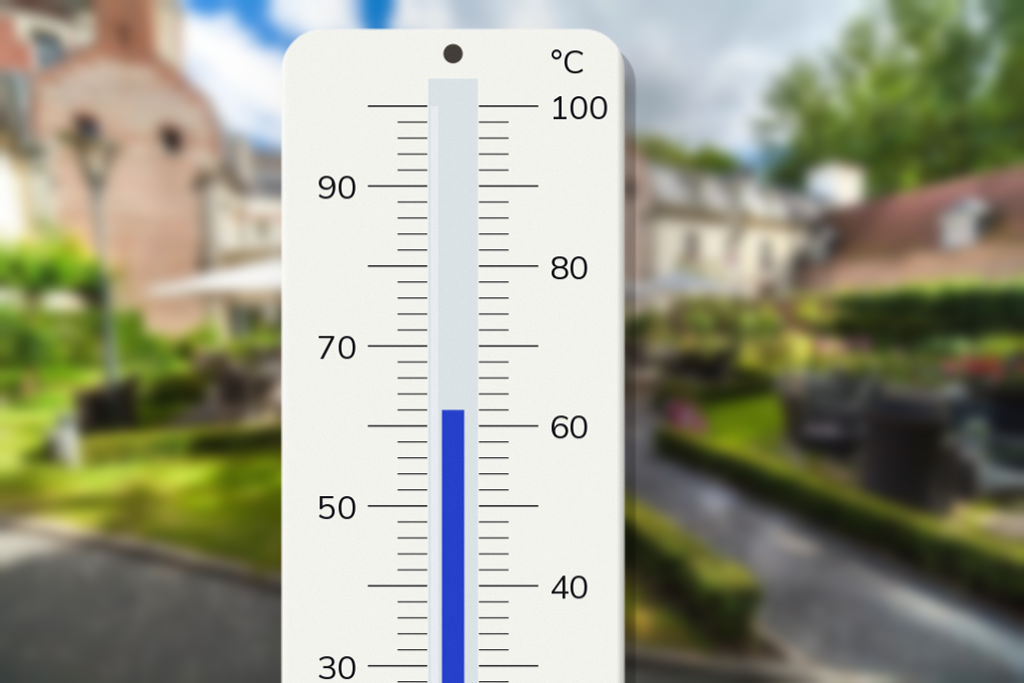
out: {"value": 62, "unit": "°C"}
